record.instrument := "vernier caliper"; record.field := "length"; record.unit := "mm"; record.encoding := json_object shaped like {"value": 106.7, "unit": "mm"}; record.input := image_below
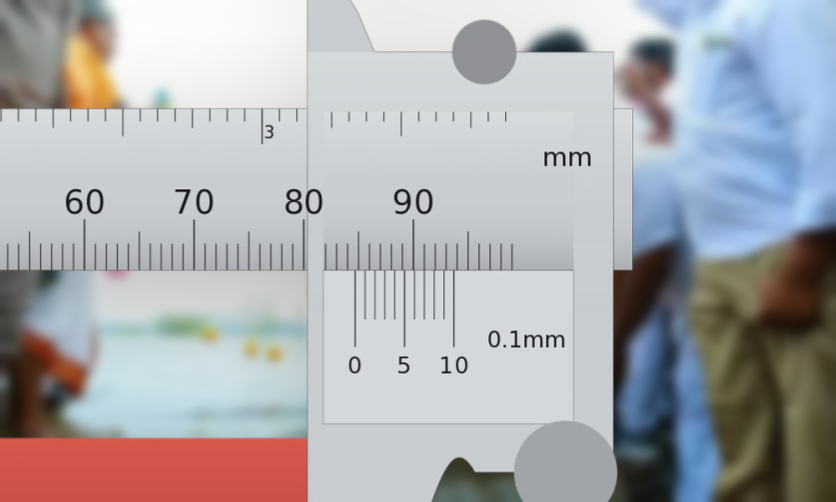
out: {"value": 84.7, "unit": "mm"}
